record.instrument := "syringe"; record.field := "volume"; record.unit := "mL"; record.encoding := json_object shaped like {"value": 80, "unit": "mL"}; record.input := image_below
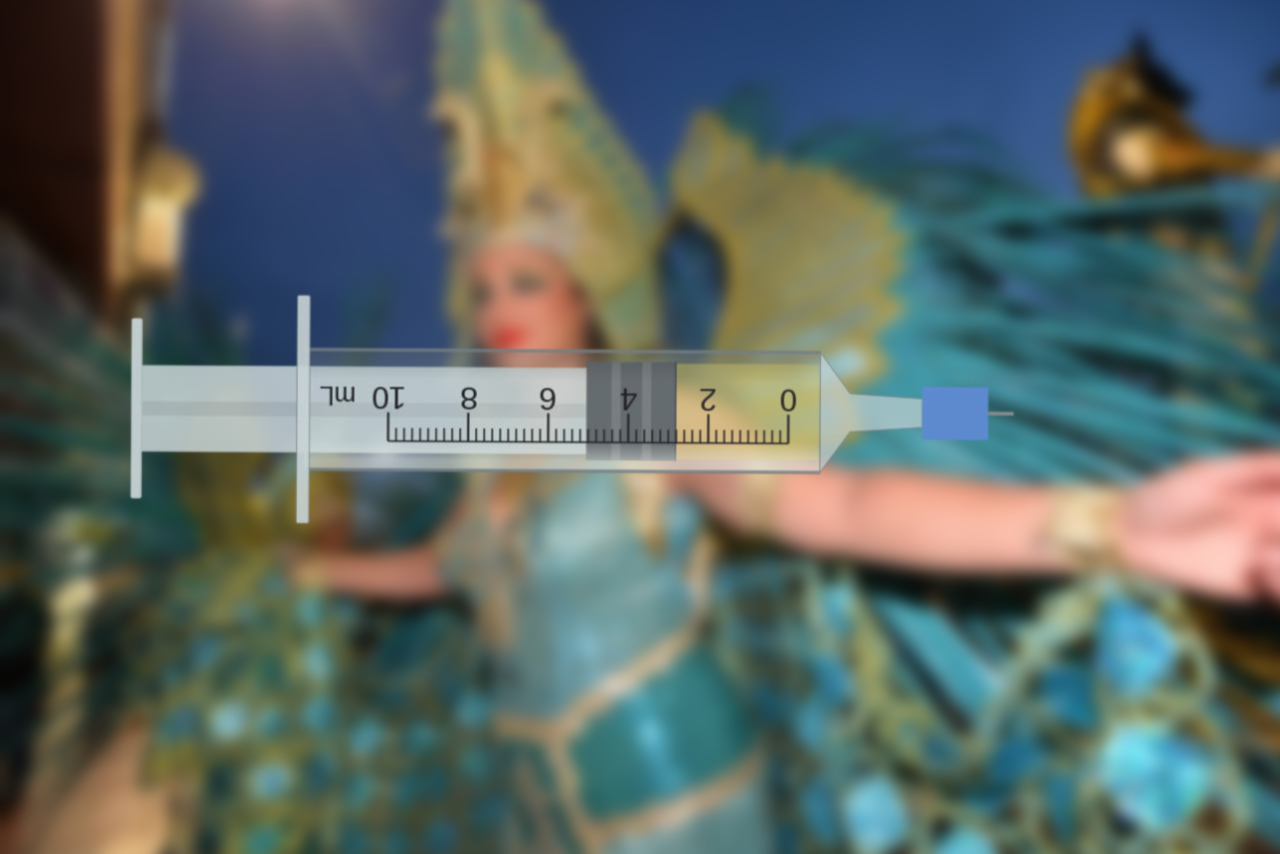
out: {"value": 2.8, "unit": "mL"}
